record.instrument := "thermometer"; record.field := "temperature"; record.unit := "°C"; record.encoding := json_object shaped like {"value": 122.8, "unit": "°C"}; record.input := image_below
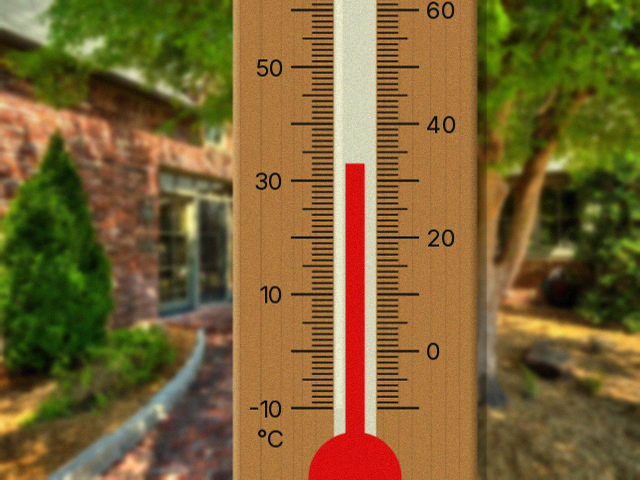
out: {"value": 33, "unit": "°C"}
